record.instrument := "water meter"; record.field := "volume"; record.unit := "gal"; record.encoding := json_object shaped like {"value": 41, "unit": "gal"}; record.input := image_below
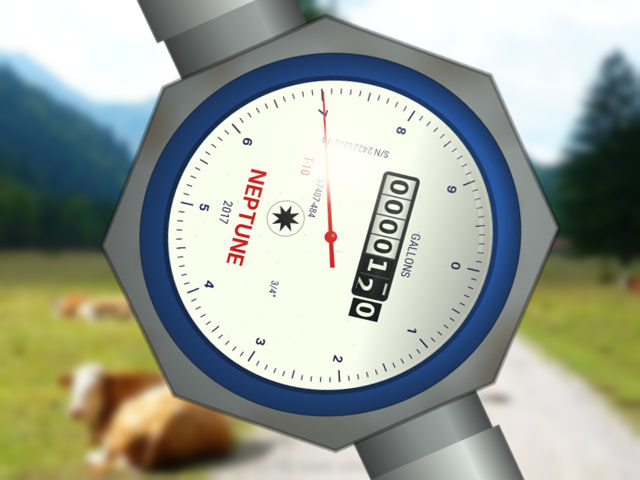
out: {"value": 117.0, "unit": "gal"}
